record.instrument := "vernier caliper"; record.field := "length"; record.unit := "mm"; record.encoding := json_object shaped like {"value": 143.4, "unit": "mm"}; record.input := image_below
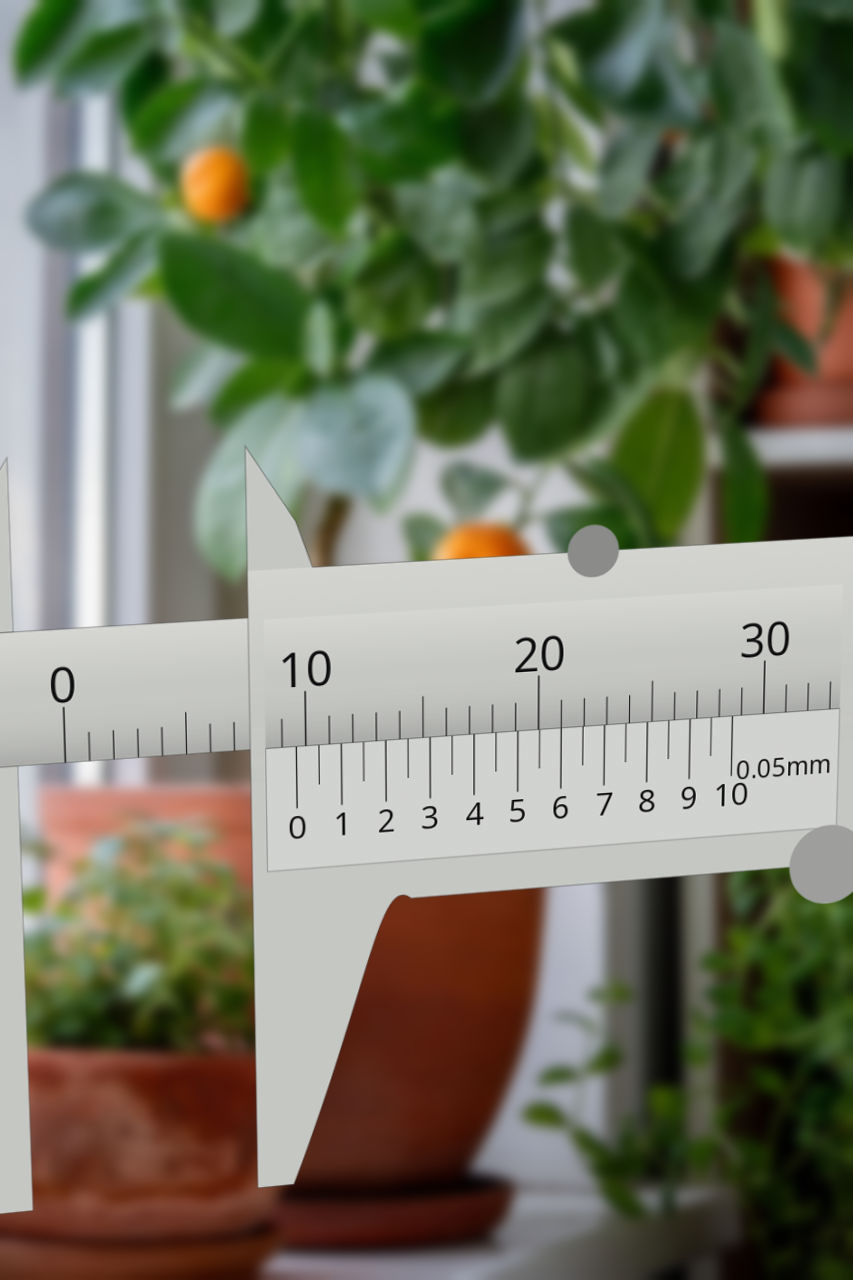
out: {"value": 9.60, "unit": "mm"}
